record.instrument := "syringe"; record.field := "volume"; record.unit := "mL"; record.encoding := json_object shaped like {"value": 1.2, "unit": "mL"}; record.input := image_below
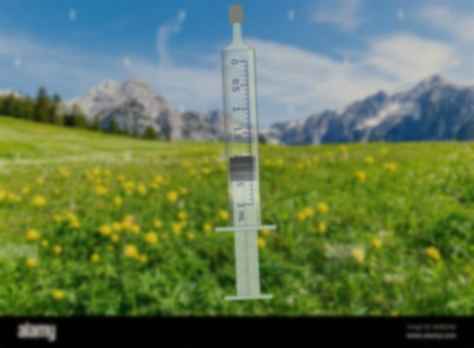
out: {"value": 2, "unit": "mL"}
